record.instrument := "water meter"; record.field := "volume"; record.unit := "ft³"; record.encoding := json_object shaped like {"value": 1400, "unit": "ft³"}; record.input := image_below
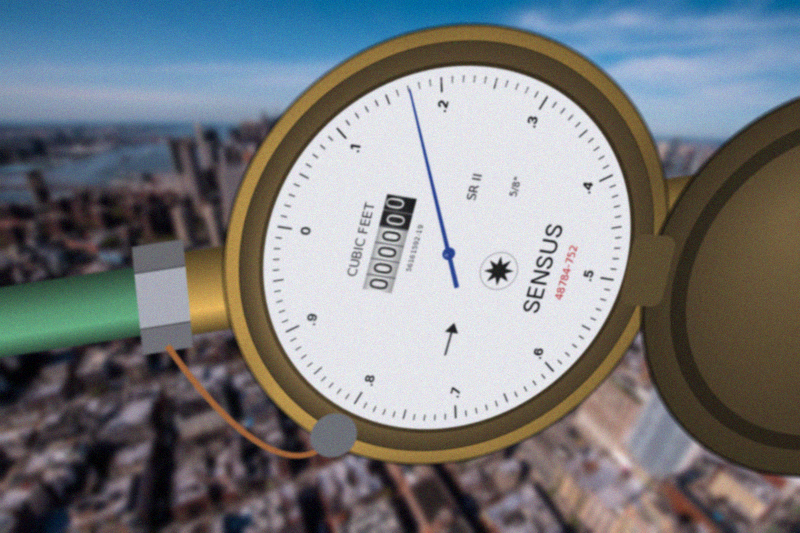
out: {"value": 0.17, "unit": "ft³"}
